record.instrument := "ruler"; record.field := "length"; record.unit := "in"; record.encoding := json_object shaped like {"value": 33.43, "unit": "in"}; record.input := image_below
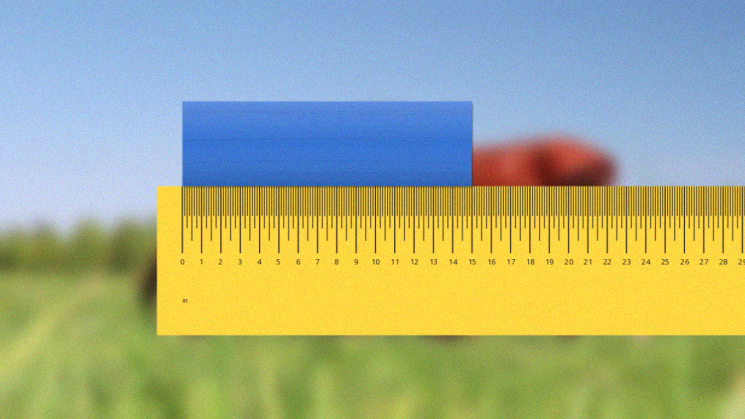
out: {"value": 15, "unit": "in"}
